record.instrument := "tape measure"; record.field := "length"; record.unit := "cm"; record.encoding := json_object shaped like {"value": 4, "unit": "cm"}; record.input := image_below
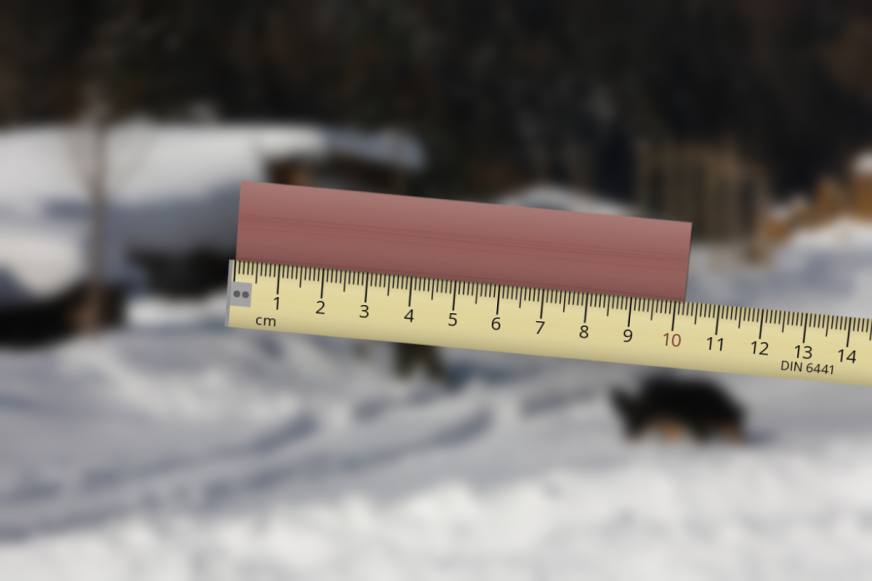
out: {"value": 10.2, "unit": "cm"}
